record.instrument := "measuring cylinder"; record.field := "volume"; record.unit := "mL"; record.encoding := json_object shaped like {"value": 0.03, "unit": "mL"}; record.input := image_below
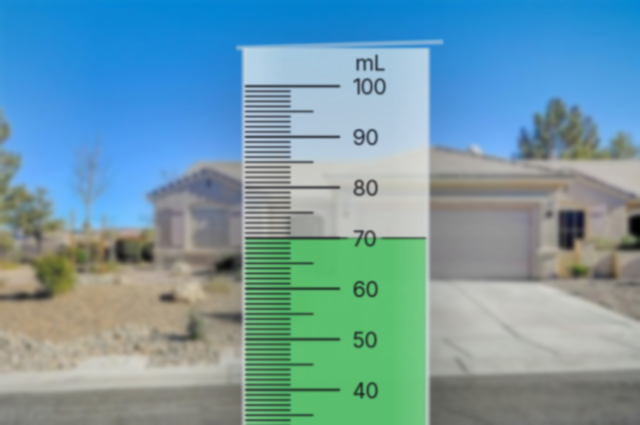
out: {"value": 70, "unit": "mL"}
